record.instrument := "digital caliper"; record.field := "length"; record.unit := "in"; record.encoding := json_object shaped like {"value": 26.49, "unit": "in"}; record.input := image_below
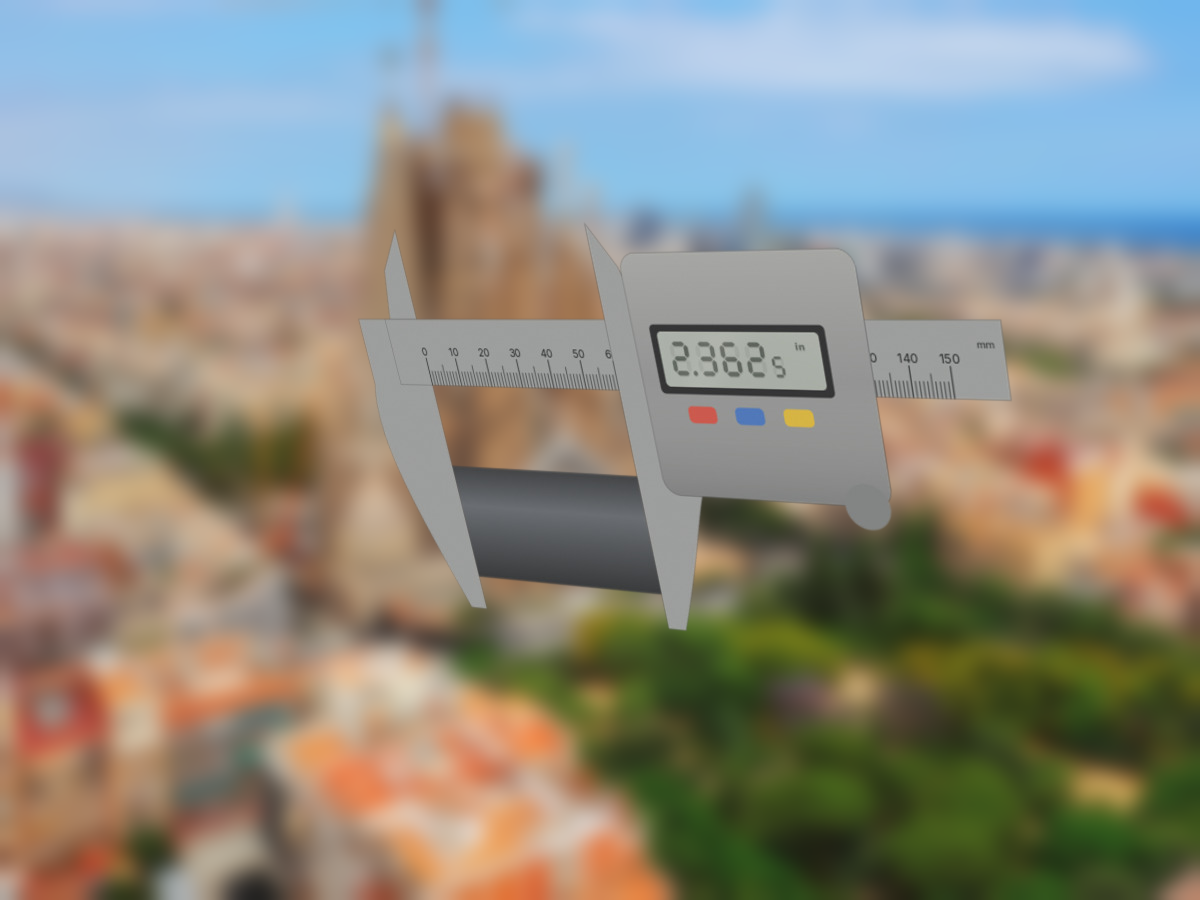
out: {"value": 2.3625, "unit": "in"}
